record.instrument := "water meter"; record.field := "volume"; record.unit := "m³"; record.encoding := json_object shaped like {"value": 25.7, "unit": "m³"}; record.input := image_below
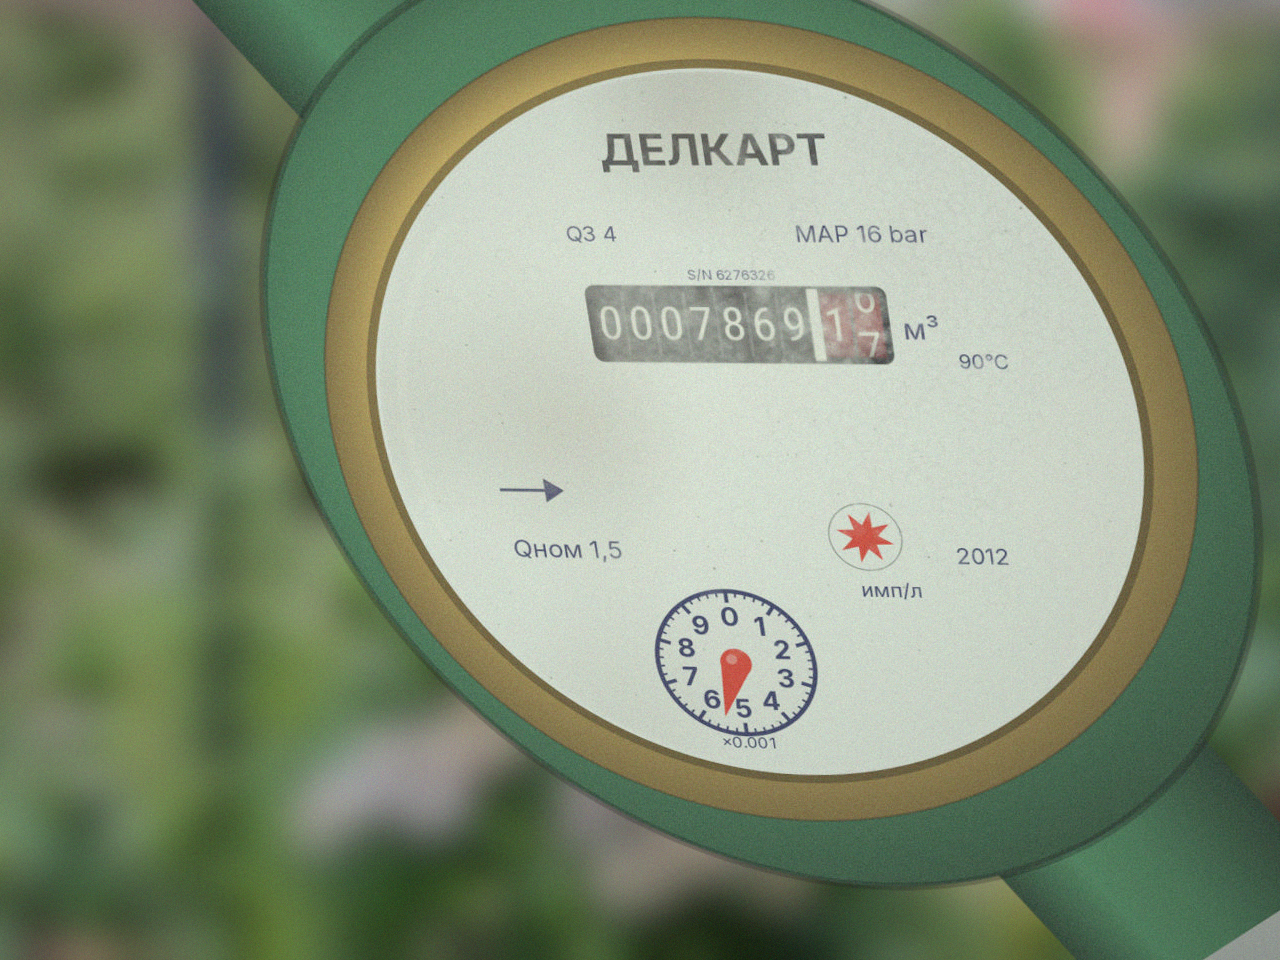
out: {"value": 7869.165, "unit": "m³"}
